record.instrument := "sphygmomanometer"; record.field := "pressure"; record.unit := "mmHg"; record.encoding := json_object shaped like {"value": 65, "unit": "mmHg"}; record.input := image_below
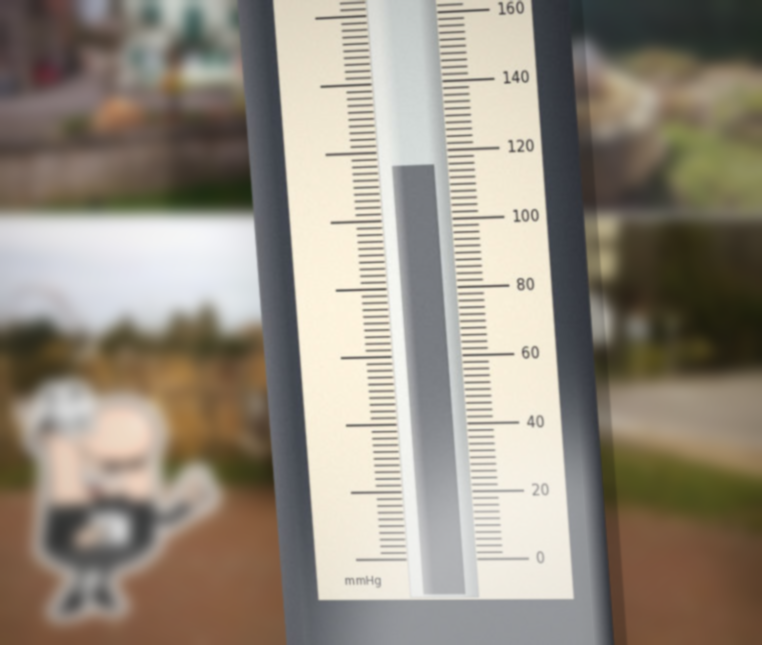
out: {"value": 116, "unit": "mmHg"}
